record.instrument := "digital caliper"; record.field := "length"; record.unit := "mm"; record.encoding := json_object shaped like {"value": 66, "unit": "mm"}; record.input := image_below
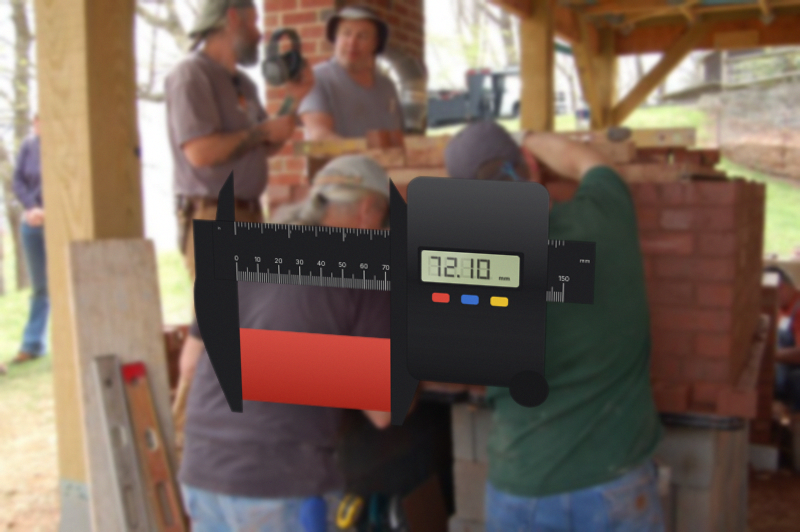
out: {"value": 72.10, "unit": "mm"}
